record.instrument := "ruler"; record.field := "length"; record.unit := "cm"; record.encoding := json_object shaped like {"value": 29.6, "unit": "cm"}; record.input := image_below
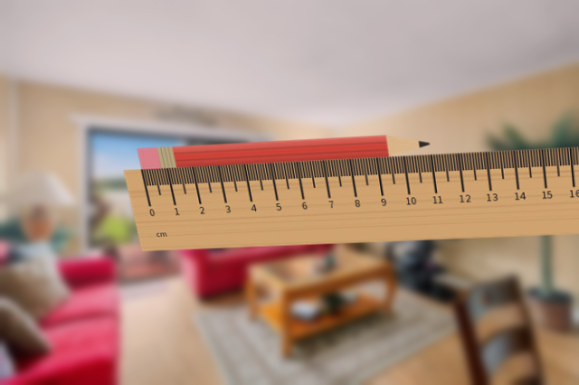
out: {"value": 11, "unit": "cm"}
